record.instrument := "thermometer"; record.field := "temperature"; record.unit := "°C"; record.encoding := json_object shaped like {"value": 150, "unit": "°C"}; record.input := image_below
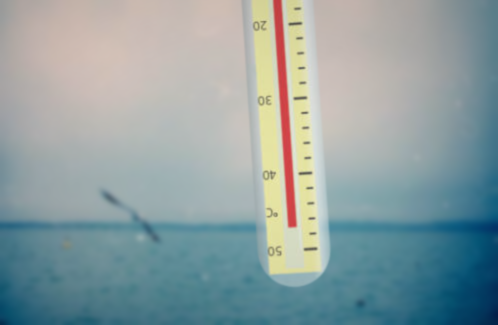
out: {"value": 47, "unit": "°C"}
